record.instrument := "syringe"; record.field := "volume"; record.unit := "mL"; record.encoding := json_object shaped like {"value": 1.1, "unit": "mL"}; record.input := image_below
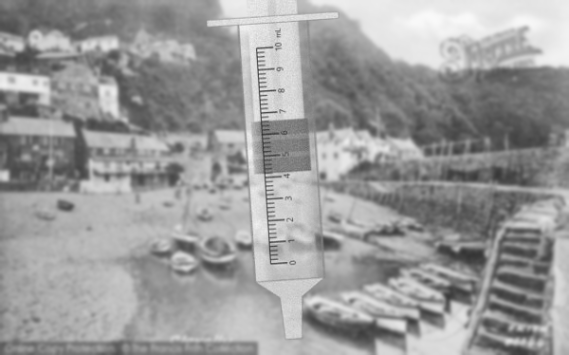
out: {"value": 4.2, "unit": "mL"}
